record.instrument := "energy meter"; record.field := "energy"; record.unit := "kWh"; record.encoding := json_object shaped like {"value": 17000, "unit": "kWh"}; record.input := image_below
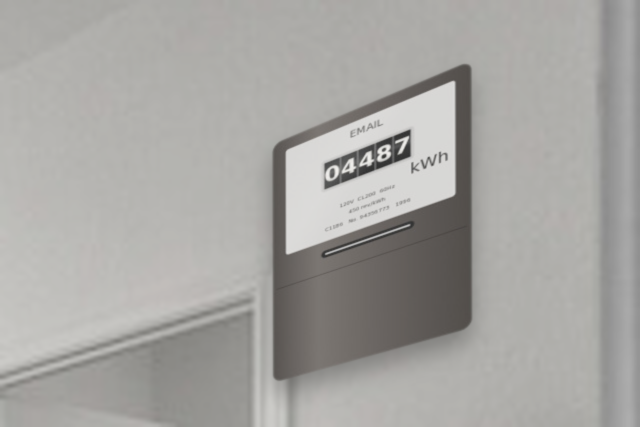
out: {"value": 4487, "unit": "kWh"}
